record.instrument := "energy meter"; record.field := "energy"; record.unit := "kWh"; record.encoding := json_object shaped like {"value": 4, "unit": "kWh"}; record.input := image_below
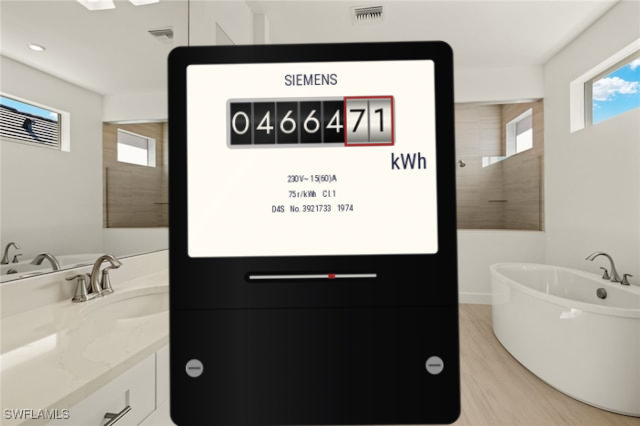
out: {"value": 4664.71, "unit": "kWh"}
